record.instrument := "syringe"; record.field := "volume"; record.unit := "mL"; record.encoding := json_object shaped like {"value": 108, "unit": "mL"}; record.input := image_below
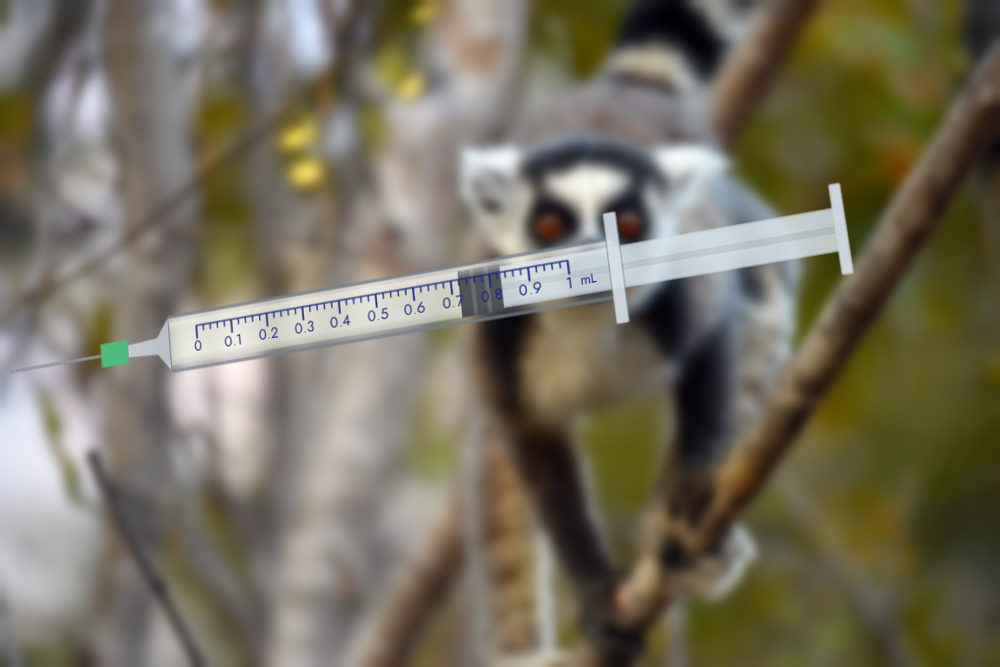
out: {"value": 0.72, "unit": "mL"}
